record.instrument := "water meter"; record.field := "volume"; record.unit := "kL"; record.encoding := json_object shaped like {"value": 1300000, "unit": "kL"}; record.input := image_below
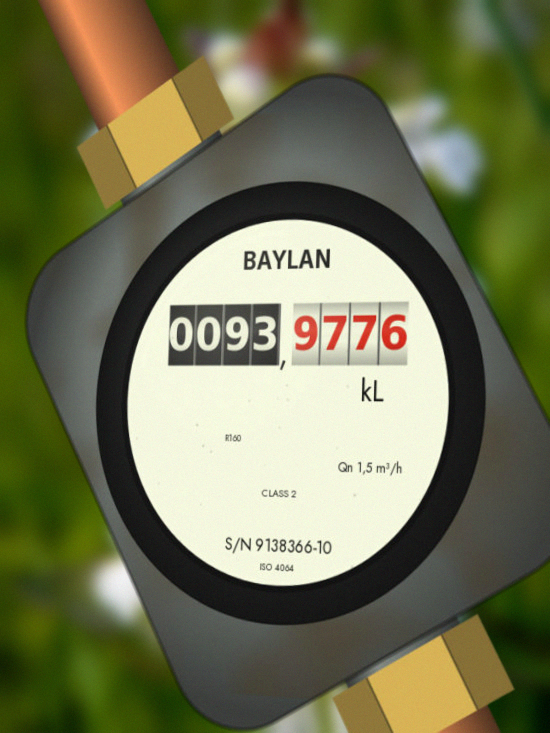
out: {"value": 93.9776, "unit": "kL"}
